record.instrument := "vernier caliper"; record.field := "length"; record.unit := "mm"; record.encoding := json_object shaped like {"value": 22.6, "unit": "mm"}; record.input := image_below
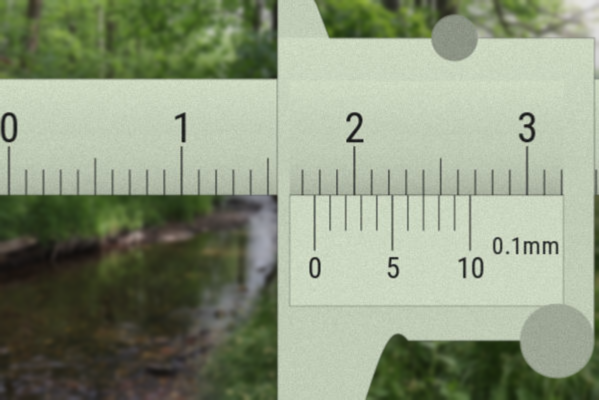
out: {"value": 17.7, "unit": "mm"}
